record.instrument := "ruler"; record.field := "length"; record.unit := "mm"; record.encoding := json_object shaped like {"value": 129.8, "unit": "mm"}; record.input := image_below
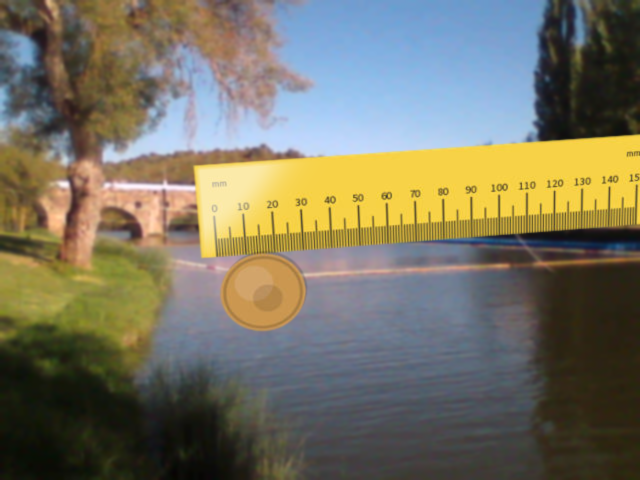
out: {"value": 30, "unit": "mm"}
